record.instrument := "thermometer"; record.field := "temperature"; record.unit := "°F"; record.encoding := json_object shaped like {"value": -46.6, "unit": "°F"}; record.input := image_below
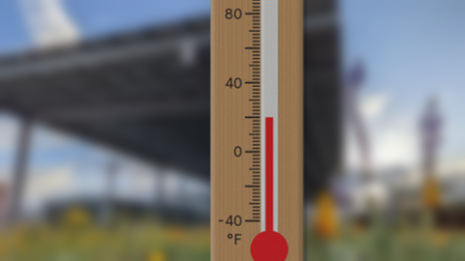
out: {"value": 20, "unit": "°F"}
